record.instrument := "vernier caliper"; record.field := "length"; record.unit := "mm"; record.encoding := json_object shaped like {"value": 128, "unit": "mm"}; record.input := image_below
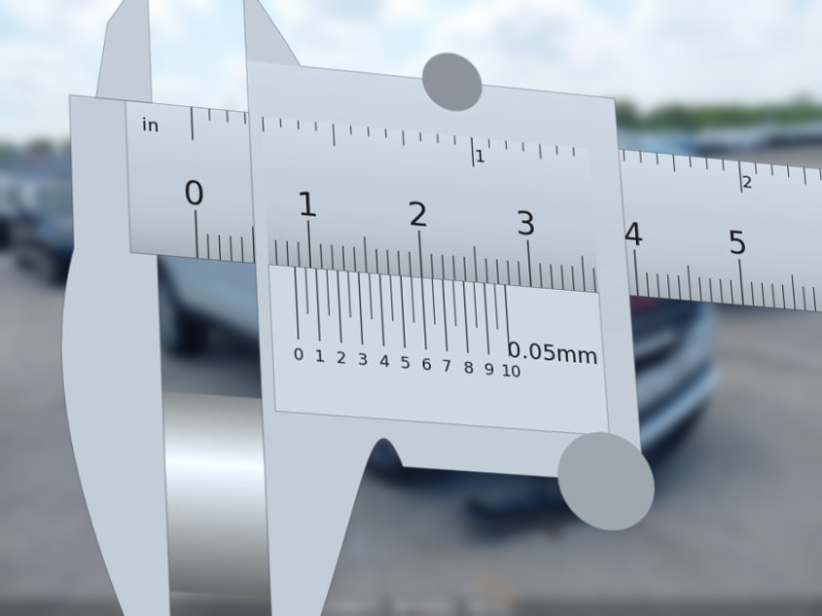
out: {"value": 8.6, "unit": "mm"}
